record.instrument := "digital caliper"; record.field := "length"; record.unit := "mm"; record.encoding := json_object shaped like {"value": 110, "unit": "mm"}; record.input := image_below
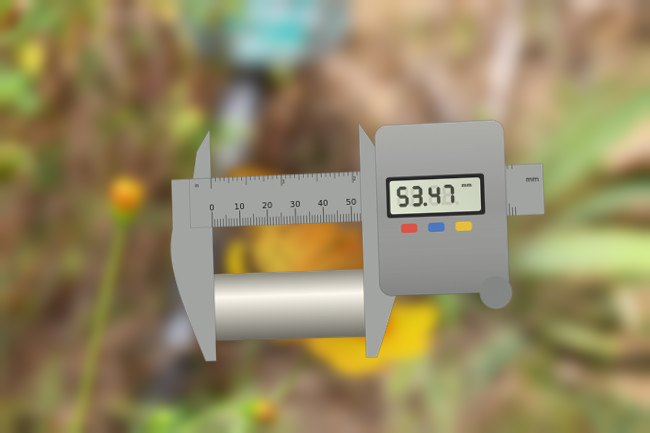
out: {"value": 53.47, "unit": "mm"}
